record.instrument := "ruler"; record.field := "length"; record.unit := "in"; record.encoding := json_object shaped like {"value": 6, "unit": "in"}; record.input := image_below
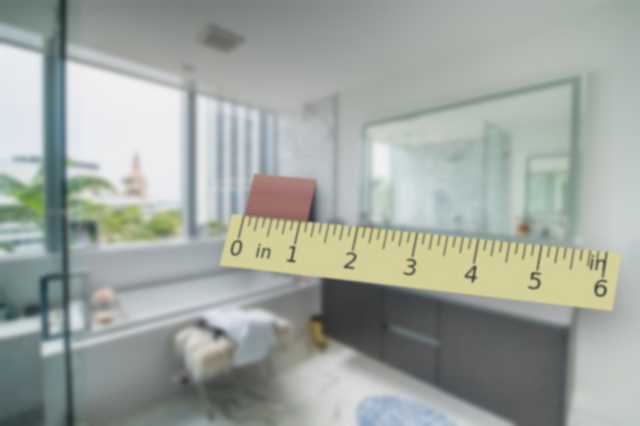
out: {"value": 1.125, "unit": "in"}
